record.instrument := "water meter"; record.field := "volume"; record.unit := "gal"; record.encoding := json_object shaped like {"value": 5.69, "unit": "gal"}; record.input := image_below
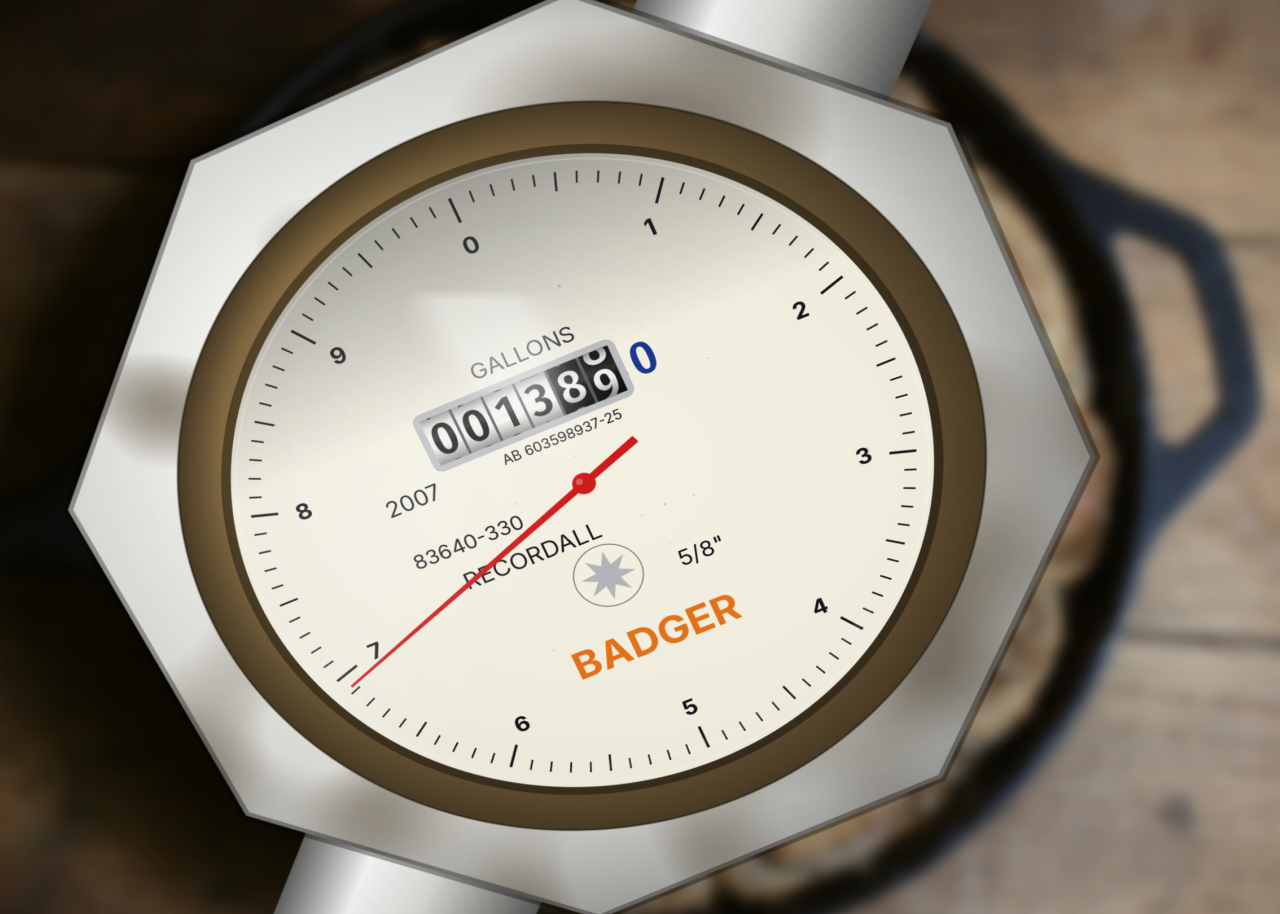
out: {"value": 13886.9, "unit": "gal"}
